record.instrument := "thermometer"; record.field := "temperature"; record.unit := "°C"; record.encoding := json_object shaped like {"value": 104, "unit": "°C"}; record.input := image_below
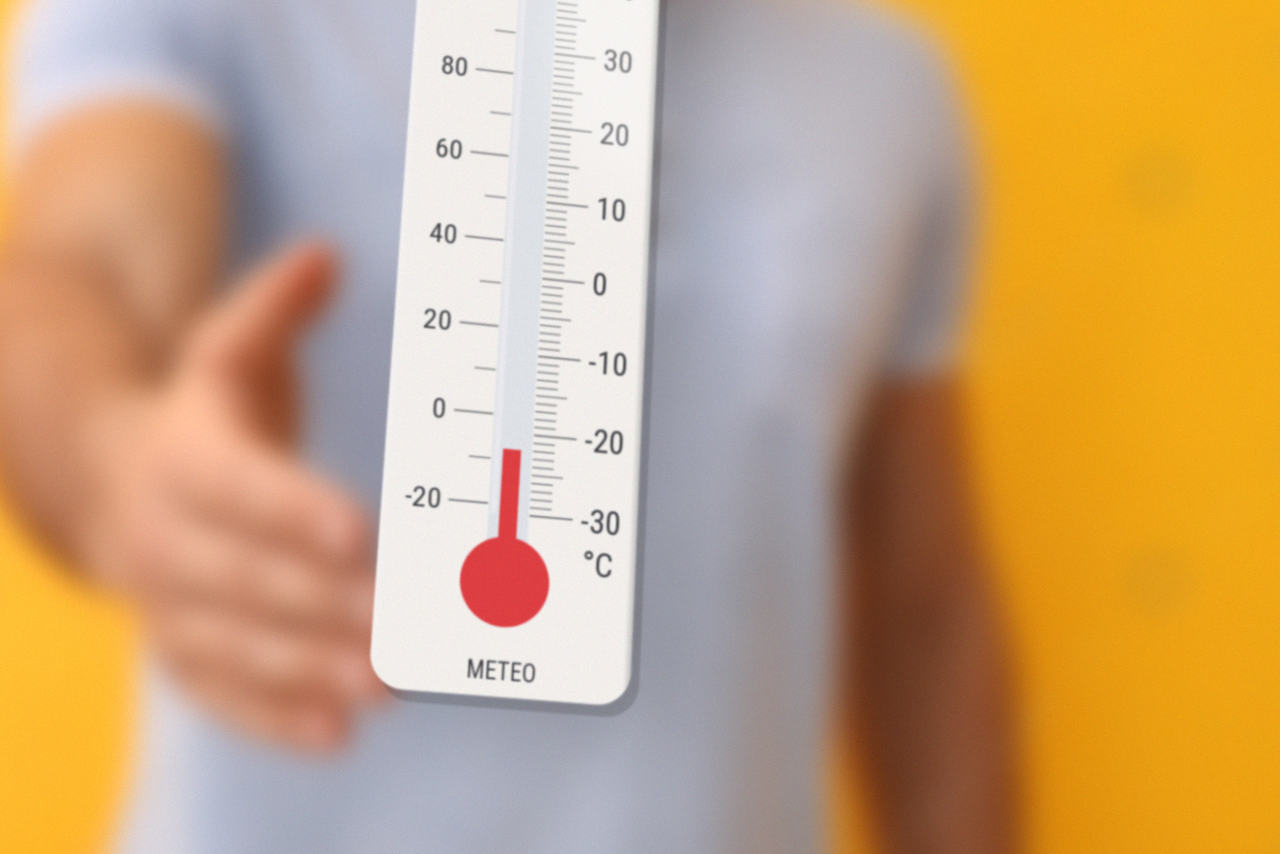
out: {"value": -22, "unit": "°C"}
